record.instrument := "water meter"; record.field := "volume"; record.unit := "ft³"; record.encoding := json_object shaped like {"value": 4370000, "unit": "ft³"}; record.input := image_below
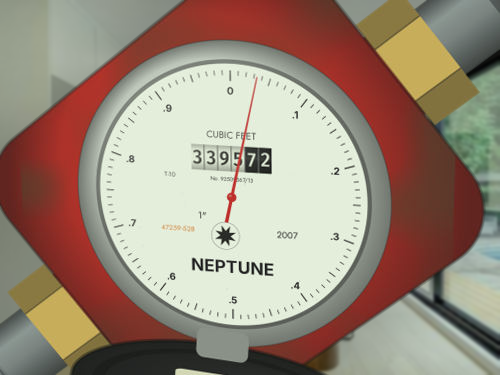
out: {"value": 339572.03, "unit": "ft³"}
